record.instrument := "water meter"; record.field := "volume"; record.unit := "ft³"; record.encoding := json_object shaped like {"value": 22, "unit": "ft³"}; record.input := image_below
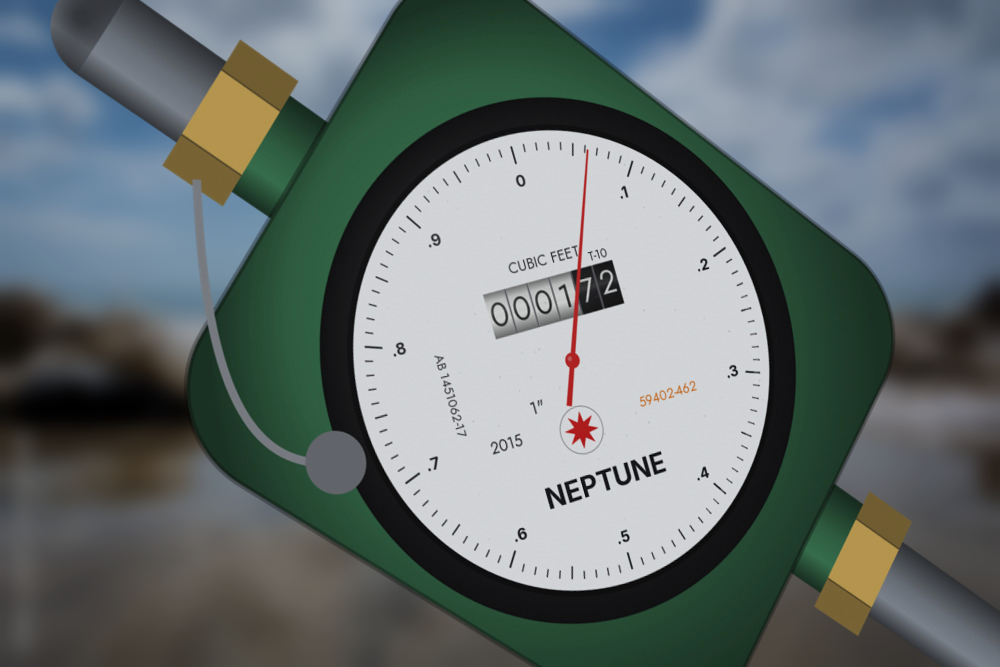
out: {"value": 172.06, "unit": "ft³"}
